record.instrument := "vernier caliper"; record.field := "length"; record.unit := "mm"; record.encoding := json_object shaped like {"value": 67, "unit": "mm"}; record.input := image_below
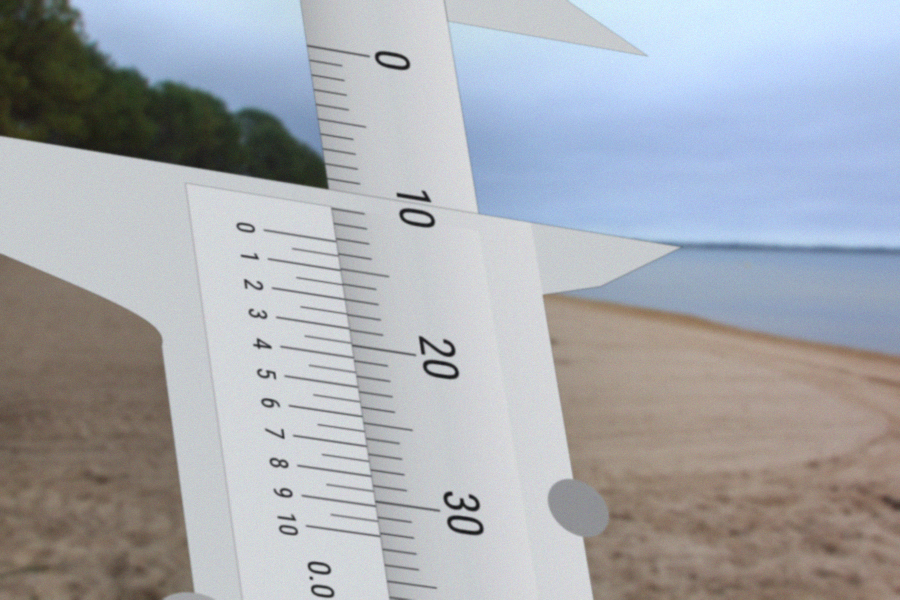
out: {"value": 13.2, "unit": "mm"}
